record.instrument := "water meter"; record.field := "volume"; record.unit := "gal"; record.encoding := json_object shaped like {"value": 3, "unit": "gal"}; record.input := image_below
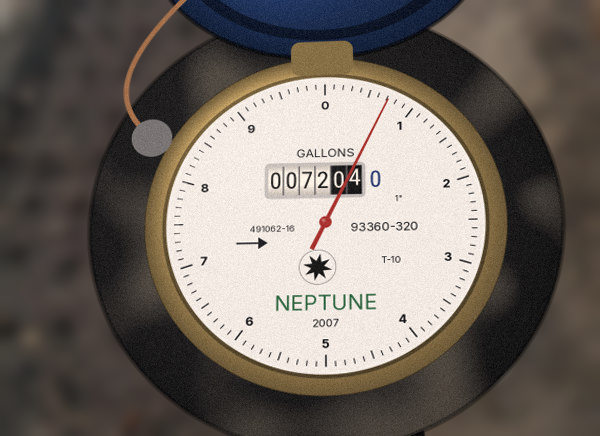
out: {"value": 72040.7, "unit": "gal"}
